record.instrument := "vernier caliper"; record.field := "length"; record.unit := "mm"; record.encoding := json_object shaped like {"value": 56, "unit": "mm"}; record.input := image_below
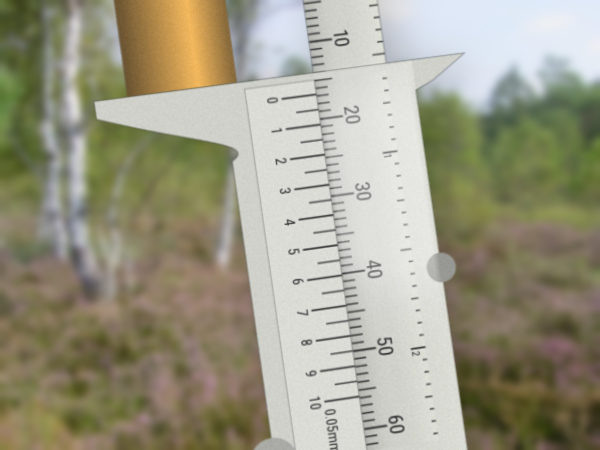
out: {"value": 16.8, "unit": "mm"}
